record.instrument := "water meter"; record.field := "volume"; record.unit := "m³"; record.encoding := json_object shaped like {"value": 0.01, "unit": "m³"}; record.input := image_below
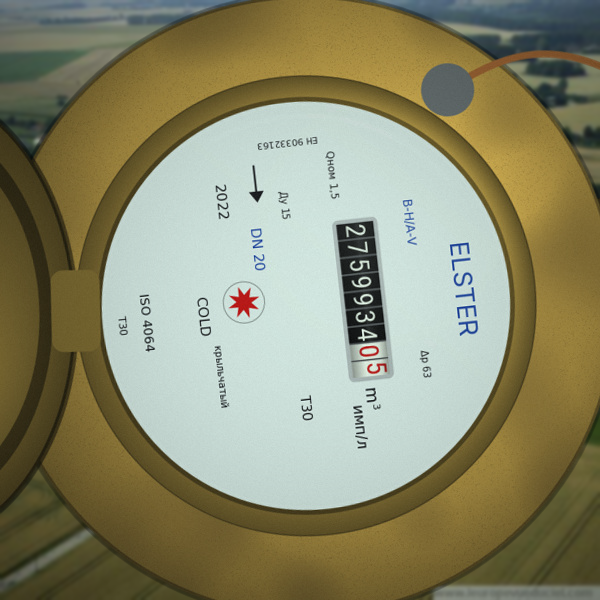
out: {"value": 2759934.05, "unit": "m³"}
